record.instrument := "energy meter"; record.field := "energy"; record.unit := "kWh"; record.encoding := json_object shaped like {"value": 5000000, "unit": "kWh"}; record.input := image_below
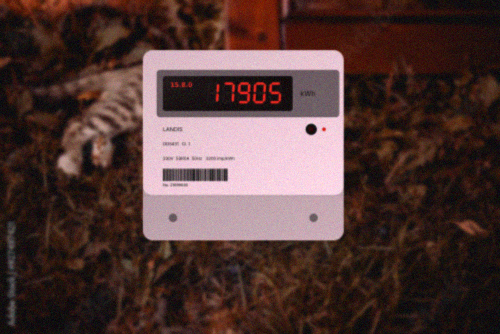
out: {"value": 17905, "unit": "kWh"}
